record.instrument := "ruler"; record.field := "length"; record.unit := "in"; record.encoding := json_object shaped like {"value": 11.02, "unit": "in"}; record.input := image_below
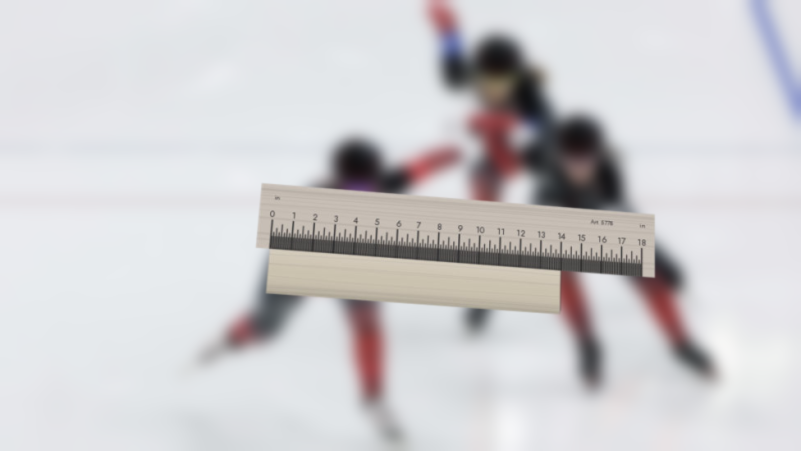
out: {"value": 14, "unit": "in"}
